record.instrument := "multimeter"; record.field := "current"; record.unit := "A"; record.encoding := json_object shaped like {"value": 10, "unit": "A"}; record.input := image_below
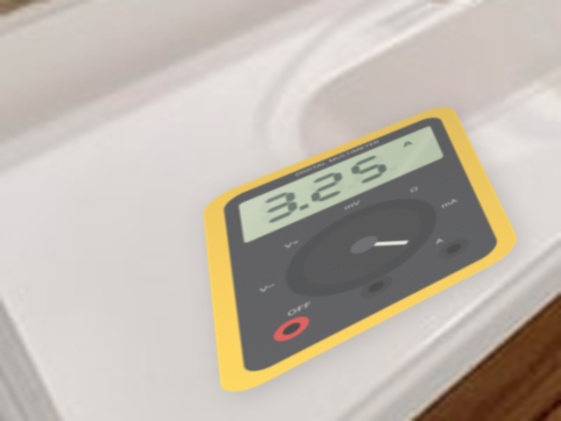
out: {"value": 3.25, "unit": "A"}
